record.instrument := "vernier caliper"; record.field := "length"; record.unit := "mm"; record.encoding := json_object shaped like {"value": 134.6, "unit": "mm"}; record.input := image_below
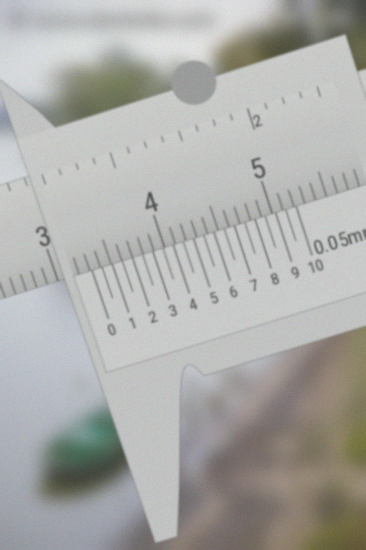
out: {"value": 33.2, "unit": "mm"}
